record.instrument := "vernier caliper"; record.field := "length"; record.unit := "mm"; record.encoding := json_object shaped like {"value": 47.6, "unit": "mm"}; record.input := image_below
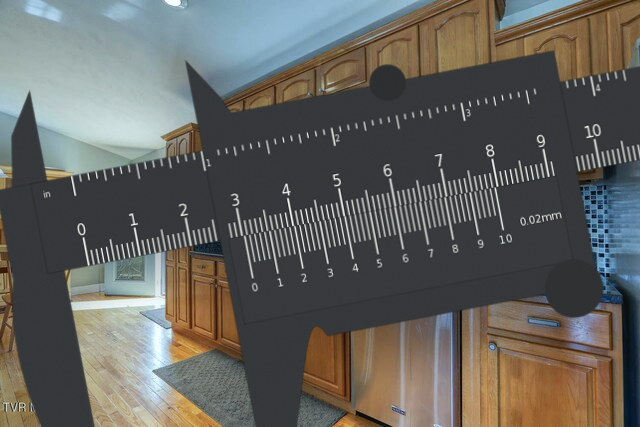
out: {"value": 30.5, "unit": "mm"}
